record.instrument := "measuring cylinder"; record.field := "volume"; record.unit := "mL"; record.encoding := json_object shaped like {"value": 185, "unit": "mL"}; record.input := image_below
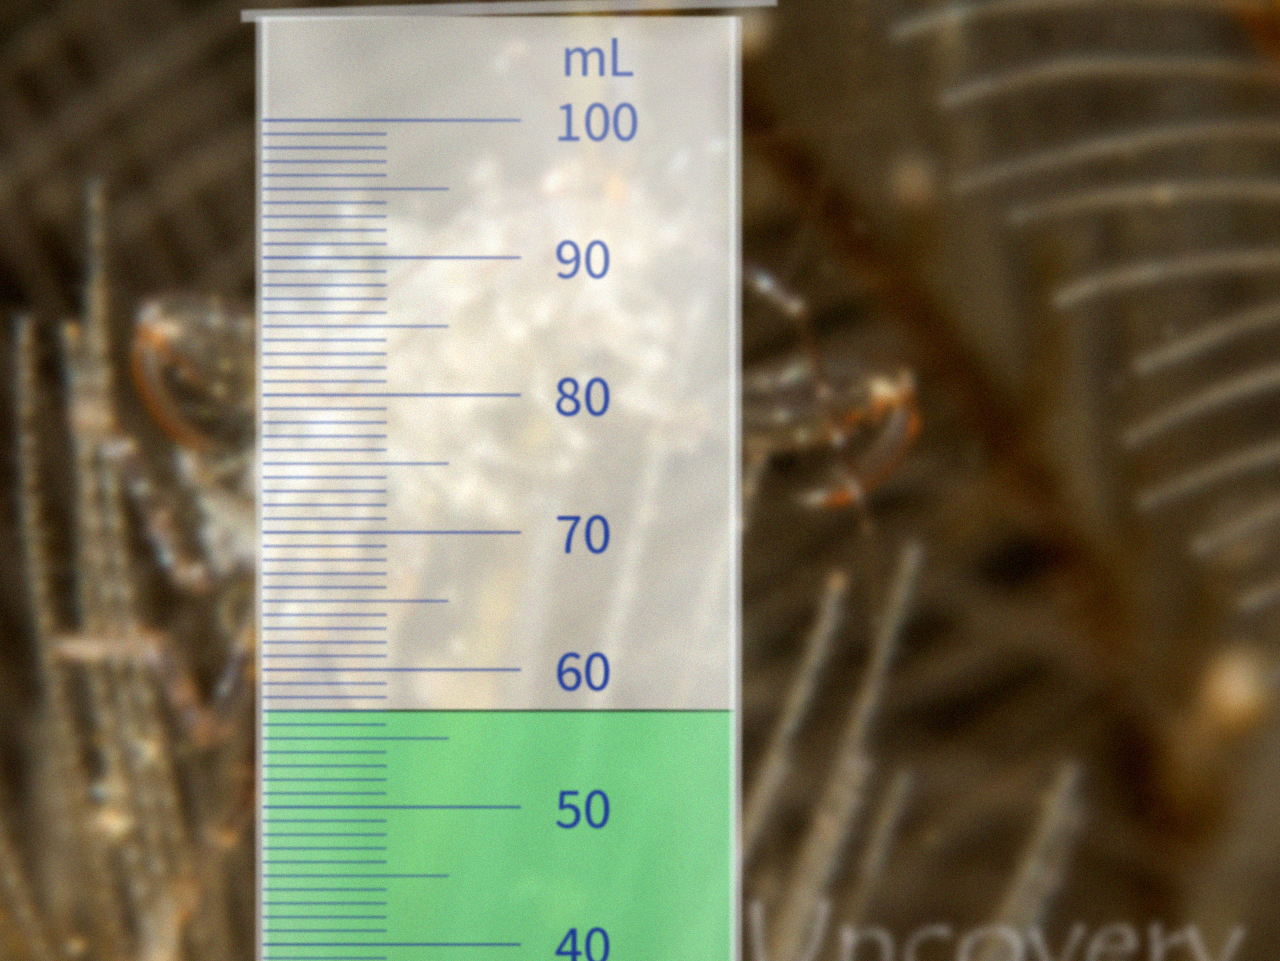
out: {"value": 57, "unit": "mL"}
